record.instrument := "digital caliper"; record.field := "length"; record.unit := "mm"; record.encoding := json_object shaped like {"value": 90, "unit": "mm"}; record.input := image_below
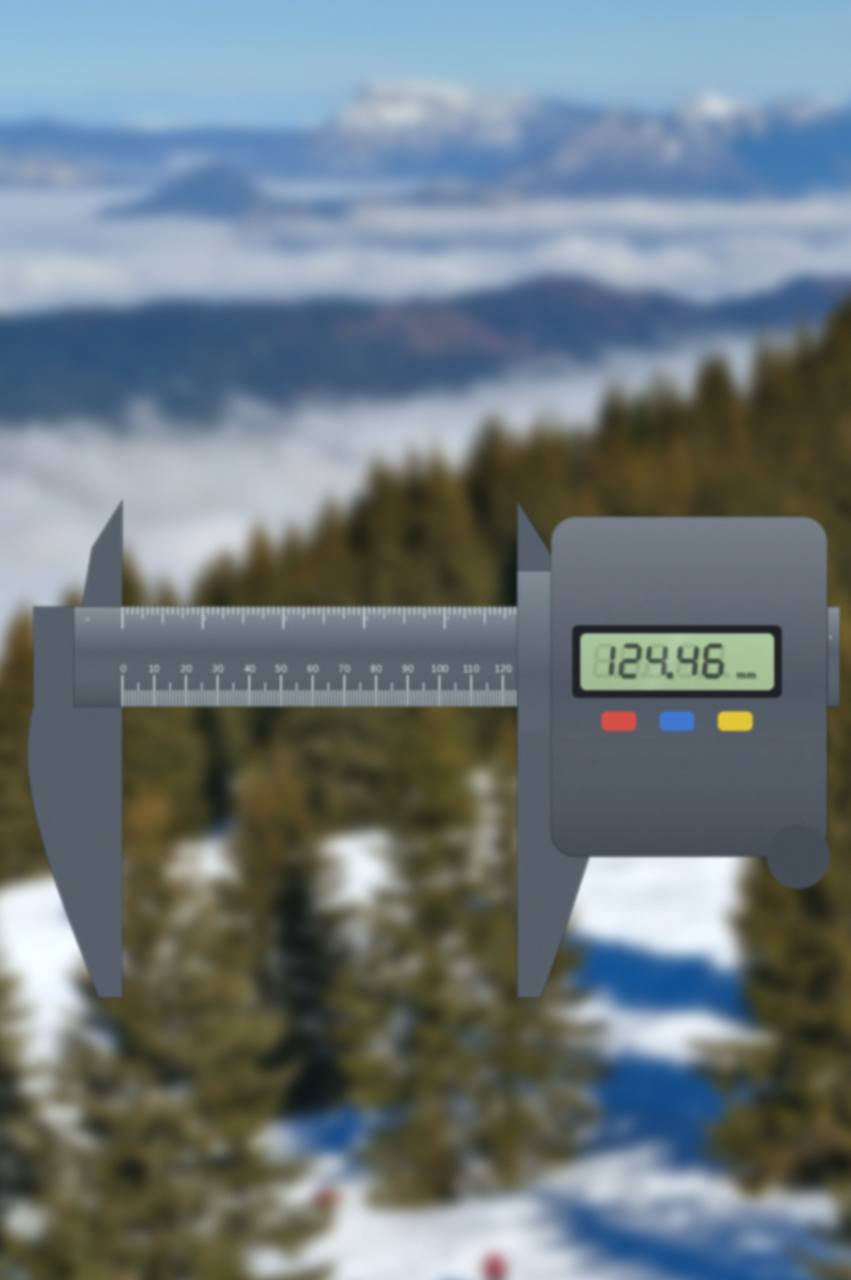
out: {"value": 124.46, "unit": "mm"}
